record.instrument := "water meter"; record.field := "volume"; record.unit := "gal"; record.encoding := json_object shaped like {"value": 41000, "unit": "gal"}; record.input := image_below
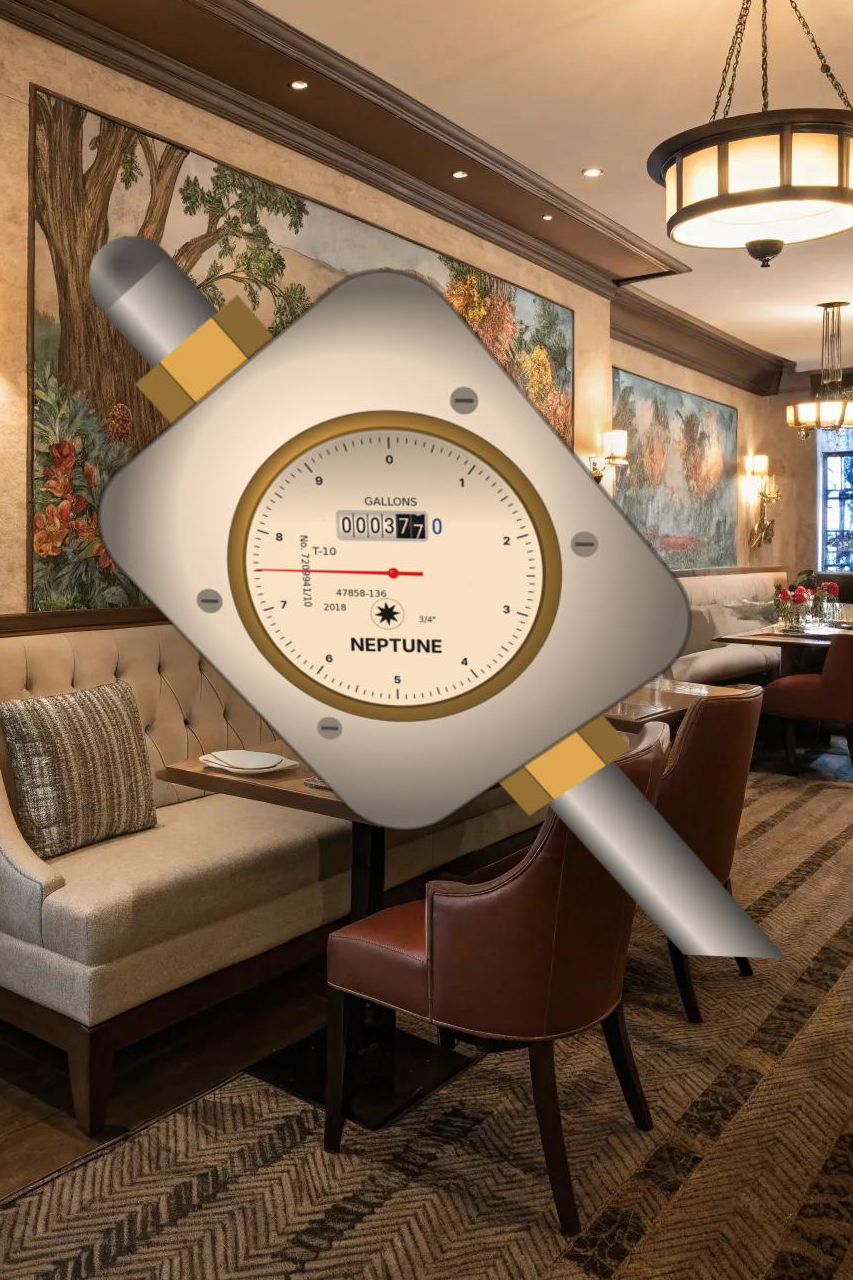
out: {"value": 3767.5, "unit": "gal"}
